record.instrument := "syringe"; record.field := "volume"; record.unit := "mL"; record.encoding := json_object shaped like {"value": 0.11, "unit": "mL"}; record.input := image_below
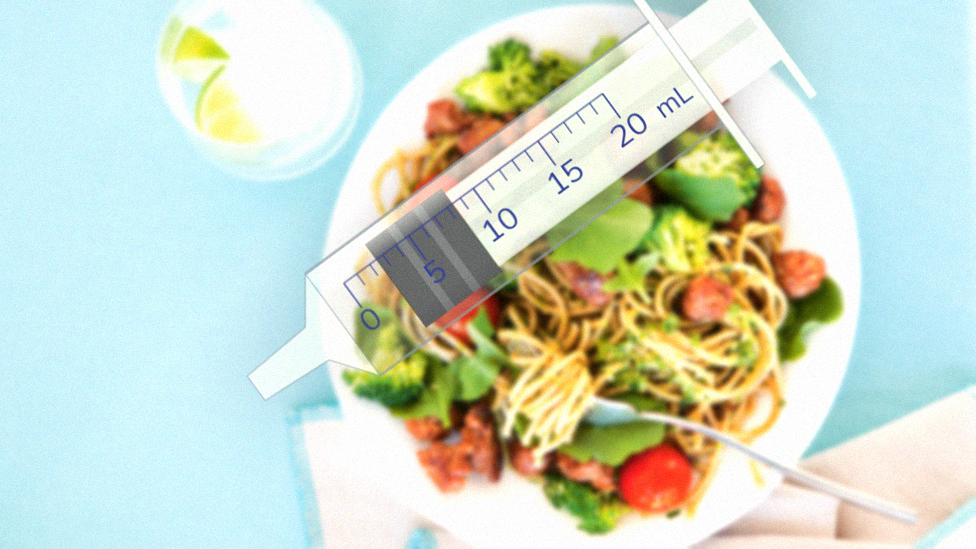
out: {"value": 2.5, "unit": "mL"}
